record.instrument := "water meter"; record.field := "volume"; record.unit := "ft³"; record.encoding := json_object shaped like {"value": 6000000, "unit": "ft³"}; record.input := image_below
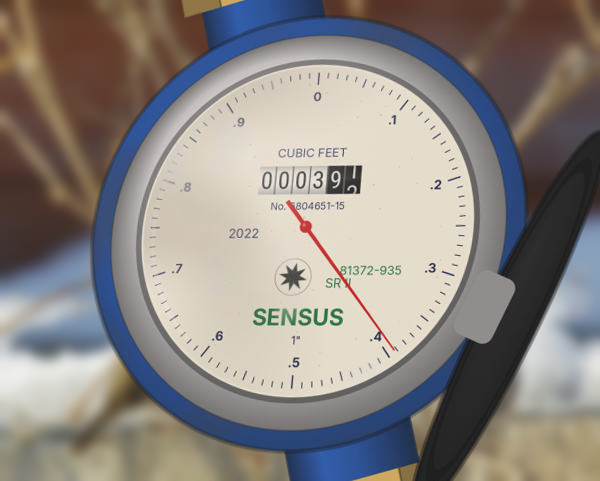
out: {"value": 391.39, "unit": "ft³"}
